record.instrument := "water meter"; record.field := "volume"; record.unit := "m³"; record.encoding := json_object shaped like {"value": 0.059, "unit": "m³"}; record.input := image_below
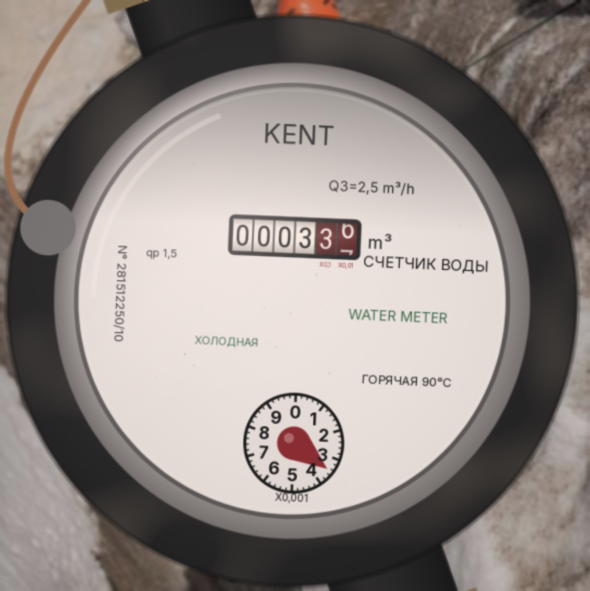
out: {"value": 3.363, "unit": "m³"}
